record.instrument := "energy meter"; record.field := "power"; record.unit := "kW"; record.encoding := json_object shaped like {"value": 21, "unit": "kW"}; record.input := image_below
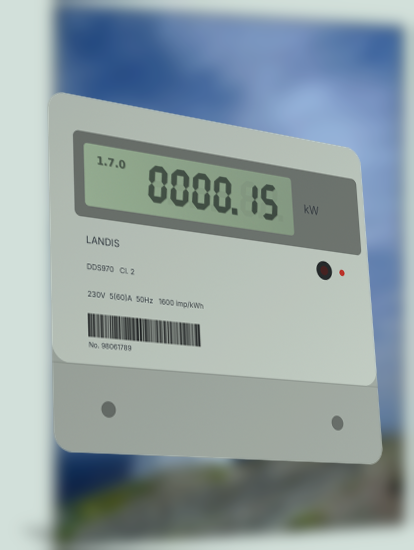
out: {"value": 0.15, "unit": "kW"}
